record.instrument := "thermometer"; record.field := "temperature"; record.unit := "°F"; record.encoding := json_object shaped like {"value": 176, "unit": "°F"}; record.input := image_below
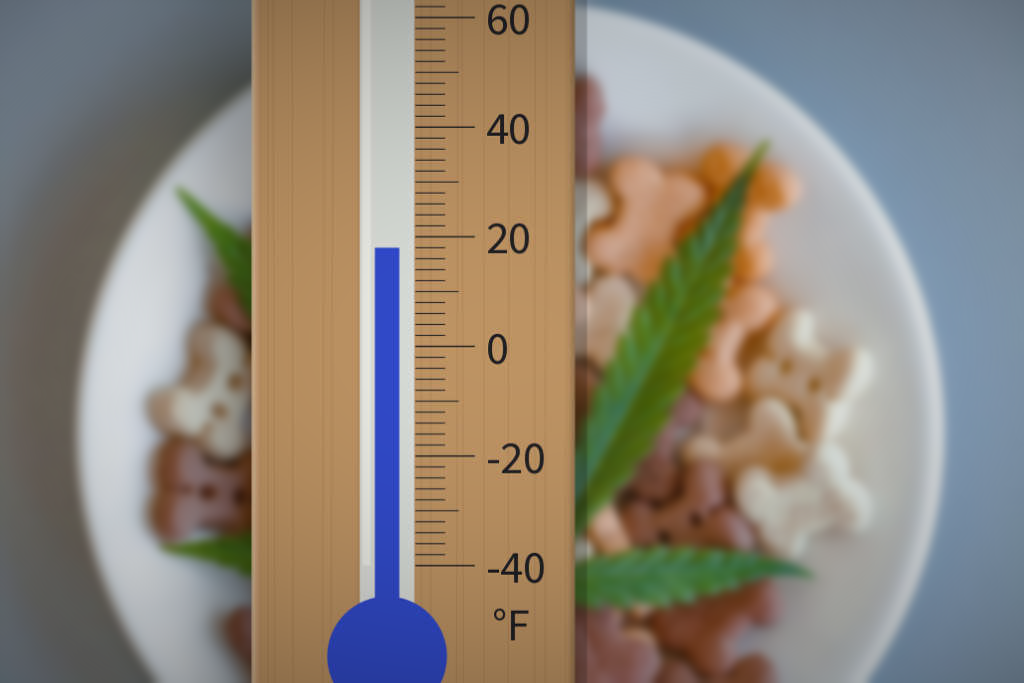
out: {"value": 18, "unit": "°F"}
